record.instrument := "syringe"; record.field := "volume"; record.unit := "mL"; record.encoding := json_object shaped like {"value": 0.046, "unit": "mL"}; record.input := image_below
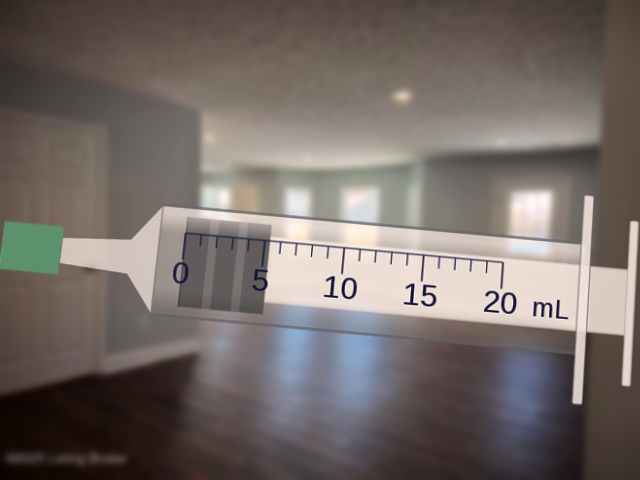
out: {"value": 0, "unit": "mL"}
